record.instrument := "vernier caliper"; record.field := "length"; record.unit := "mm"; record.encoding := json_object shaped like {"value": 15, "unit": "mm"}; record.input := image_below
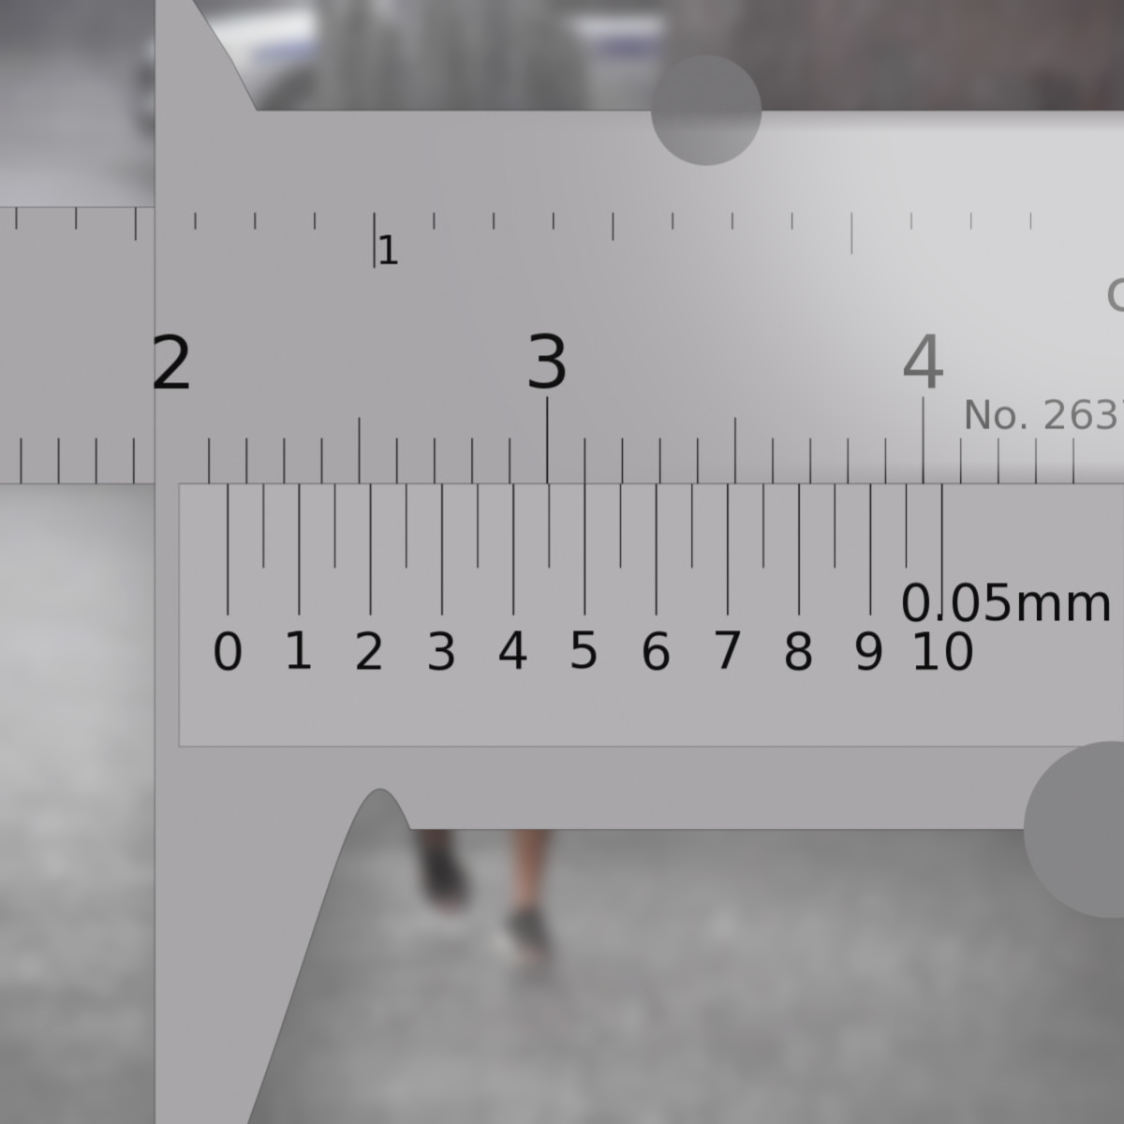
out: {"value": 21.50, "unit": "mm"}
